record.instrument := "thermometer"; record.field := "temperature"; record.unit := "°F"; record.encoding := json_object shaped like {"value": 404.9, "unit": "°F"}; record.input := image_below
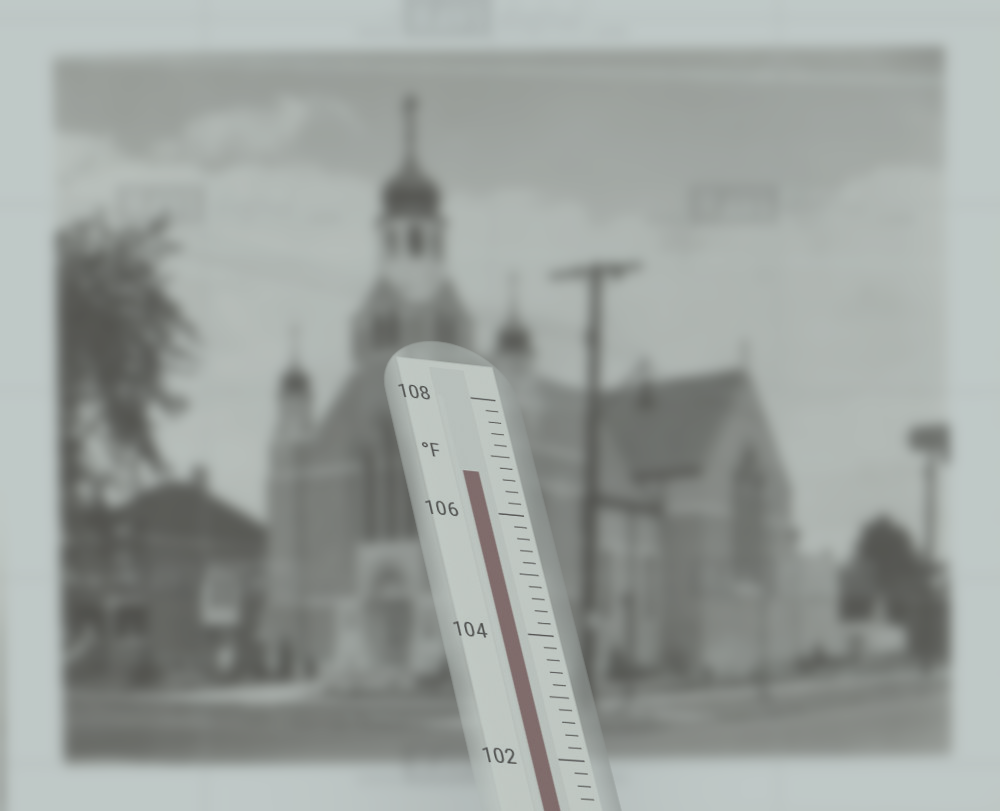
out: {"value": 106.7, "unit": "°F"}
